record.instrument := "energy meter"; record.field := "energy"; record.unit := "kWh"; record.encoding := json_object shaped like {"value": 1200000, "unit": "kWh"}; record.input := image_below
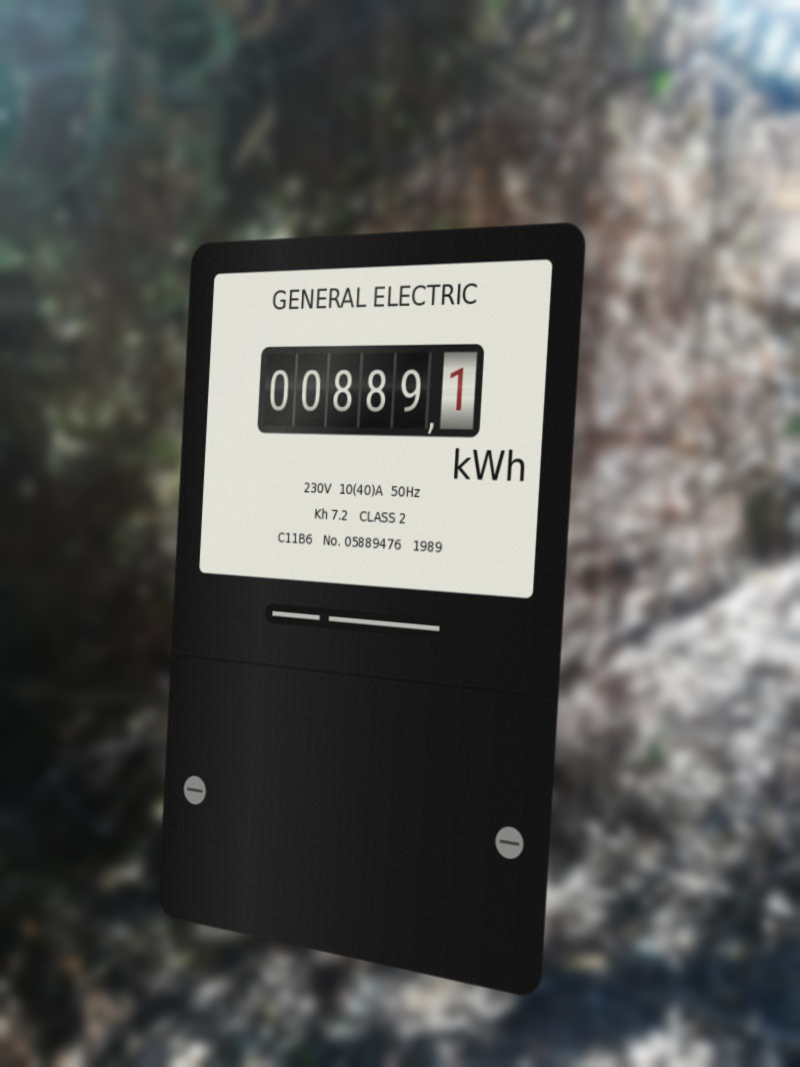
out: {"value": 889.1, "unit": "kWh"}
